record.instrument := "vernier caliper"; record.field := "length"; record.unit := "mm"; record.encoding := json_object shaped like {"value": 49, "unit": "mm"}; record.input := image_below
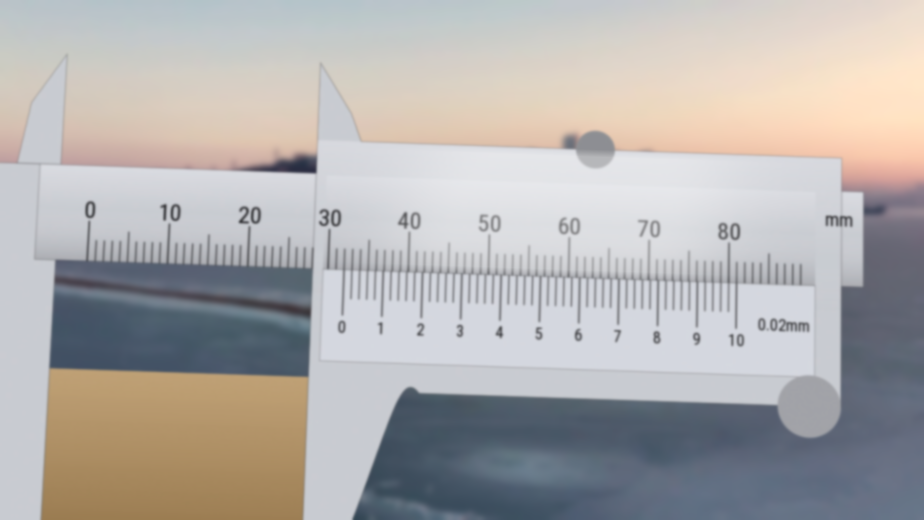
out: {"value": 32.0, "unit": "mm"}
